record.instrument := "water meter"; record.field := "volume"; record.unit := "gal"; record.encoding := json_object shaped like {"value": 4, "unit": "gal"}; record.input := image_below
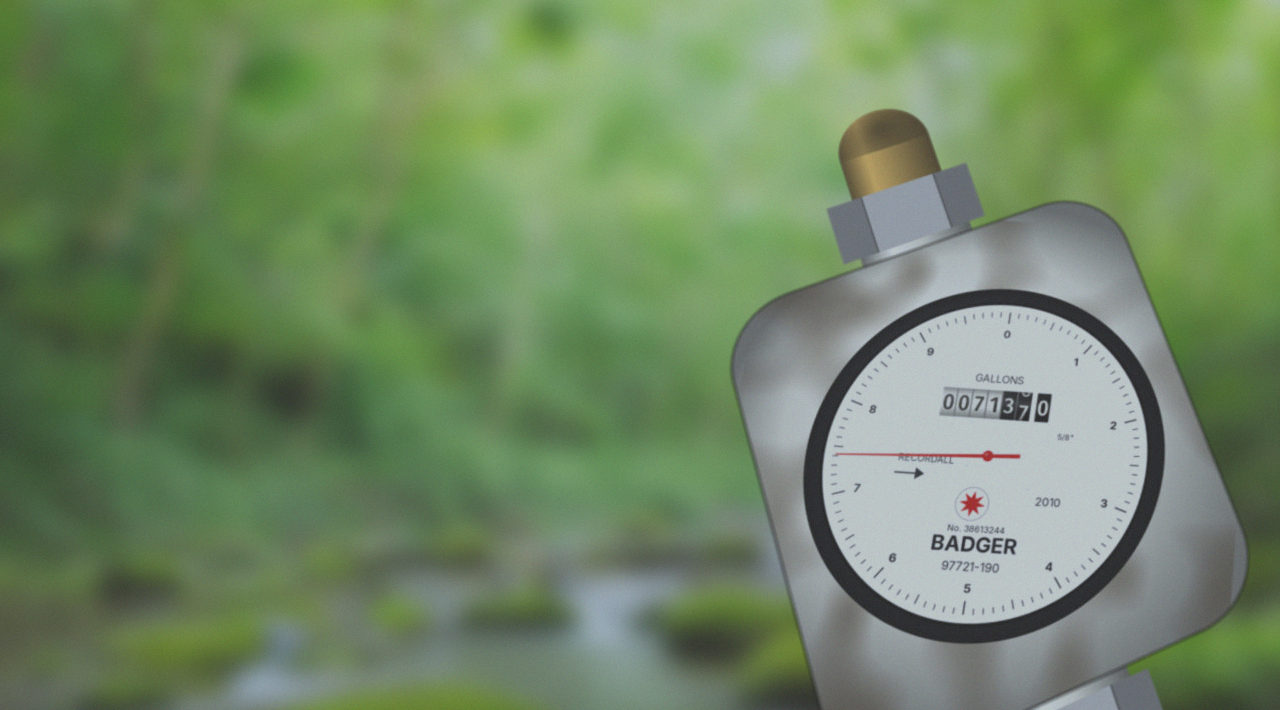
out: {"value": 71367.4, "unit": "gal"}
